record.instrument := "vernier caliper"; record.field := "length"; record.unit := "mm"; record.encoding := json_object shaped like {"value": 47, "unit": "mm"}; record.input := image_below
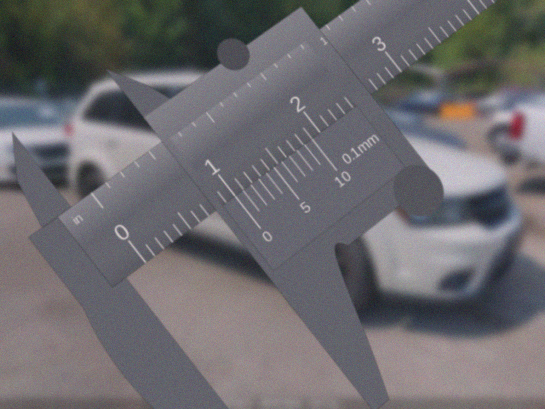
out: {"value": 10.0, "unit": "mm"}
